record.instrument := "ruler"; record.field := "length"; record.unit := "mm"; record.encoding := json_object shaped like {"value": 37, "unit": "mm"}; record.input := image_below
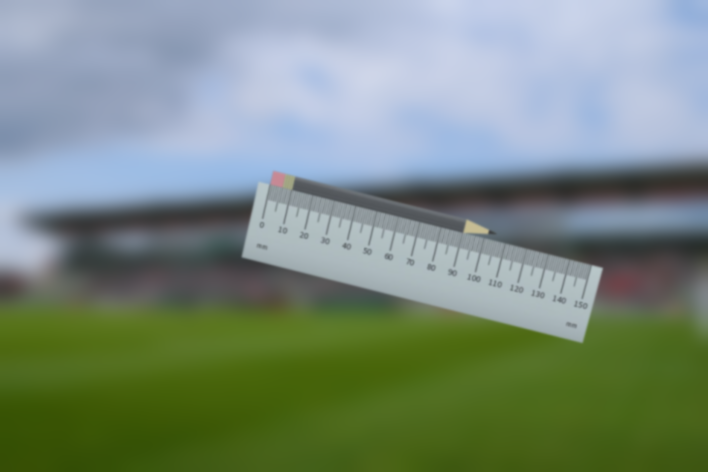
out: {"value": 105, "unit": "mm"}
